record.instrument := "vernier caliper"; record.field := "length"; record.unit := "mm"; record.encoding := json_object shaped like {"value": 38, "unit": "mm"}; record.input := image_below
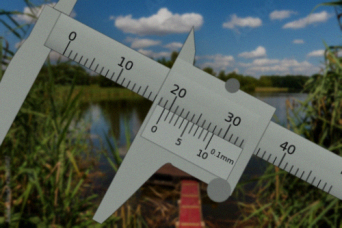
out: {"value": 19.2, "unit": "mm"}
